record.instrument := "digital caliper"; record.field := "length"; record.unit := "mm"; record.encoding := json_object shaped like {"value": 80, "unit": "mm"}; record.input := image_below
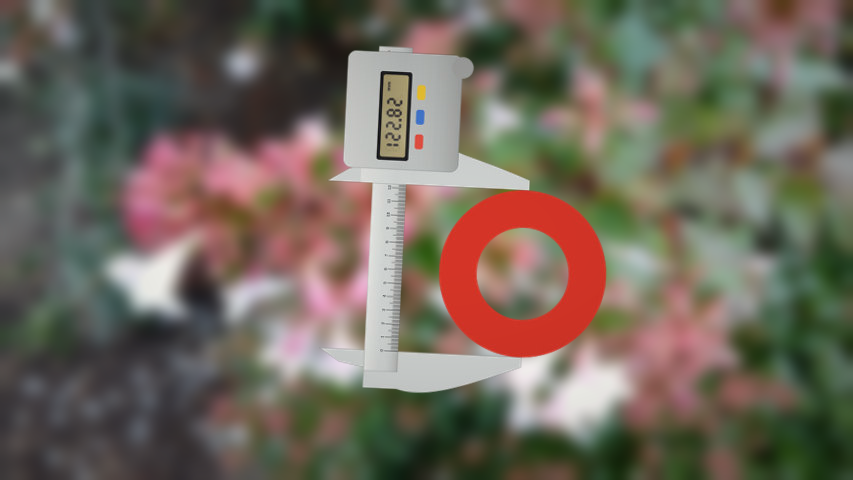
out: {"value": 122.82, "unit": "mm"}
